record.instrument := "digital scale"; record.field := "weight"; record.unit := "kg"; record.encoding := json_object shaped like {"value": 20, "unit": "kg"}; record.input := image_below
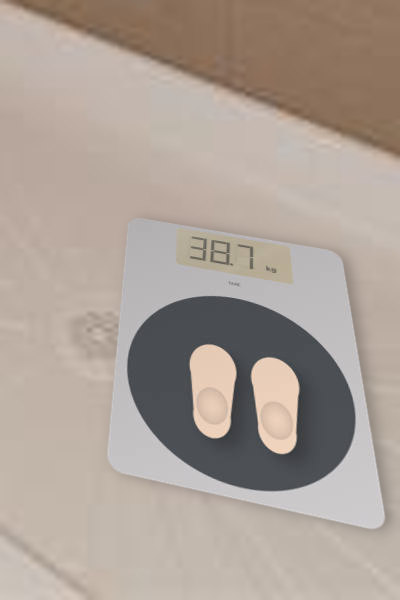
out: {"value": 38.7, "unit": "kg"}
